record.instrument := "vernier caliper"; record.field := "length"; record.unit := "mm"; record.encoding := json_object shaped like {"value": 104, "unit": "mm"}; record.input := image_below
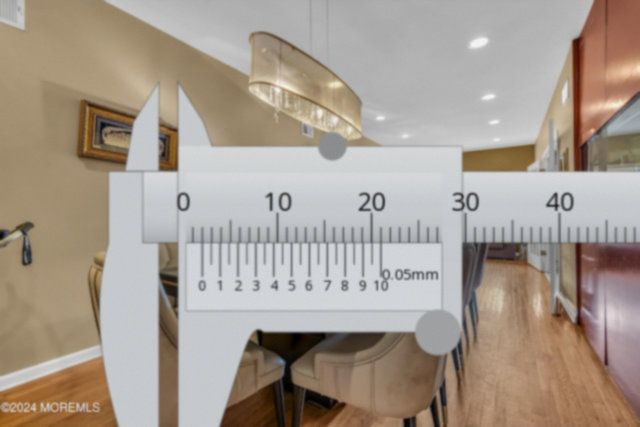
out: {"value": 2.0, "unit": "mm"}
